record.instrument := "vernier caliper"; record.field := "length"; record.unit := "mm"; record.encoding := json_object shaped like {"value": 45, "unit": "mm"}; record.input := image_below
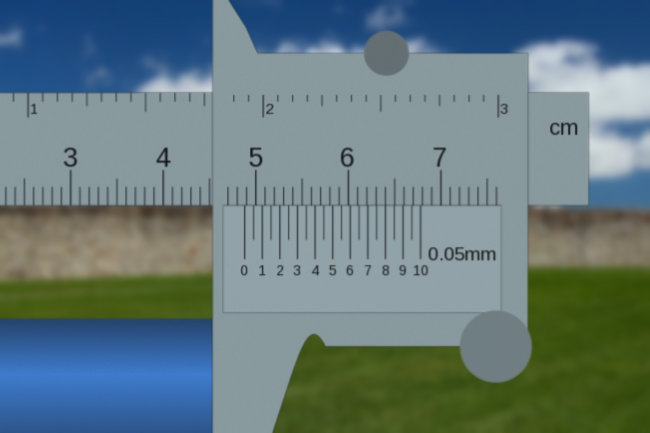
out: {"value": 48.8, "unit": "mm"}
